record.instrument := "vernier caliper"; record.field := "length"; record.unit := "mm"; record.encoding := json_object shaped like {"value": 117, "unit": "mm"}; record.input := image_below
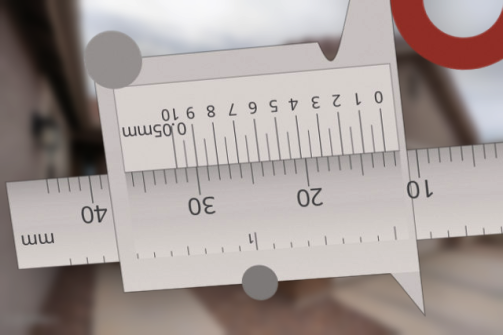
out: {"value": 12.8, "unit": "mm"}
